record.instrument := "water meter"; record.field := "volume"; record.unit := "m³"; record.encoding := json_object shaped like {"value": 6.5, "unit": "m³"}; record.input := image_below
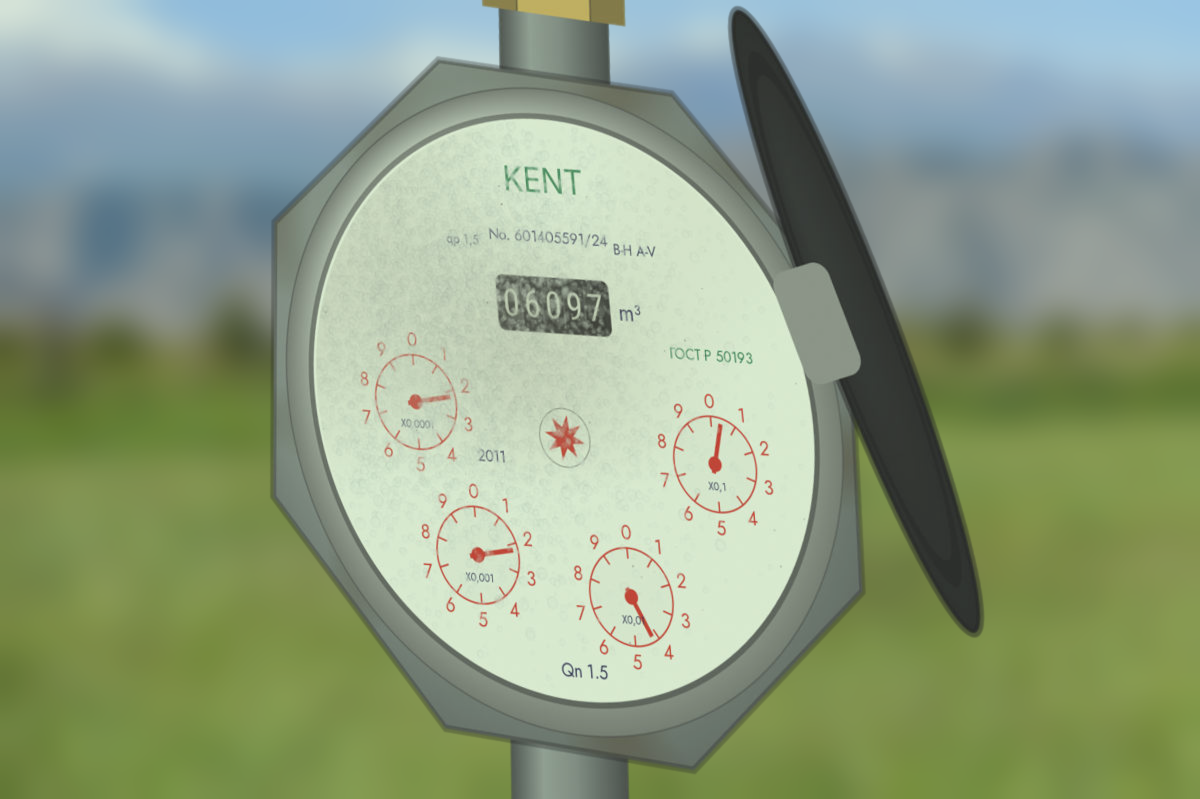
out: {"value": 6097.0422, "unit": "m³"}
